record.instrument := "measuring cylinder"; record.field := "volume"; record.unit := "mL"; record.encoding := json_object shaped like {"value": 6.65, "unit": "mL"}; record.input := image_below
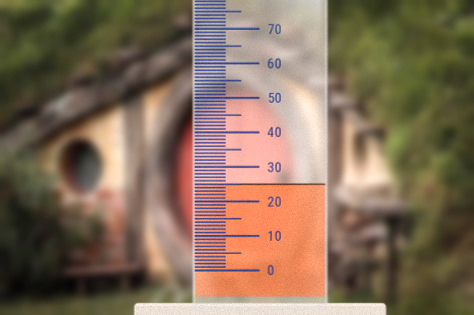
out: {"value": 25, "unit": "mL"}
